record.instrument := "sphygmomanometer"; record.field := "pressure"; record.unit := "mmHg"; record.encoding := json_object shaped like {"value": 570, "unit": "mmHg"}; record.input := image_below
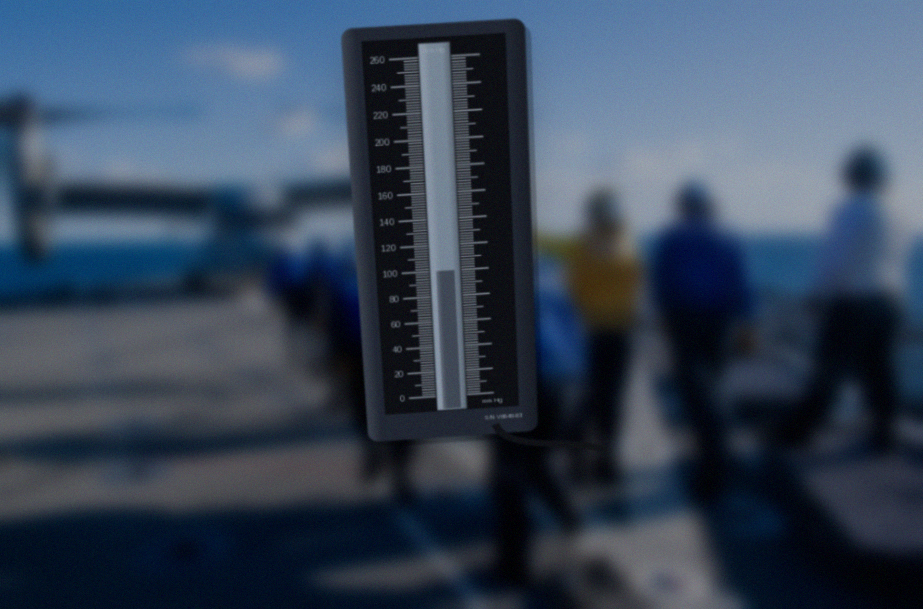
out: {"value": 100, "unit": "mmHg"}
